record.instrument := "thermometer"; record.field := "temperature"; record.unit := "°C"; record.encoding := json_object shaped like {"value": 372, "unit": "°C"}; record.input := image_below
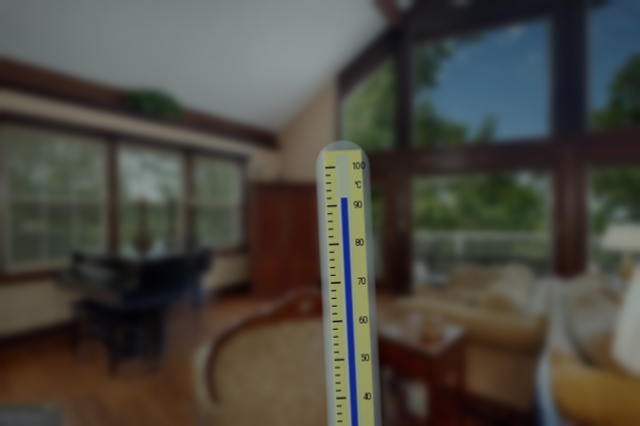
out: {"value": 92, "unit": "°C"}
